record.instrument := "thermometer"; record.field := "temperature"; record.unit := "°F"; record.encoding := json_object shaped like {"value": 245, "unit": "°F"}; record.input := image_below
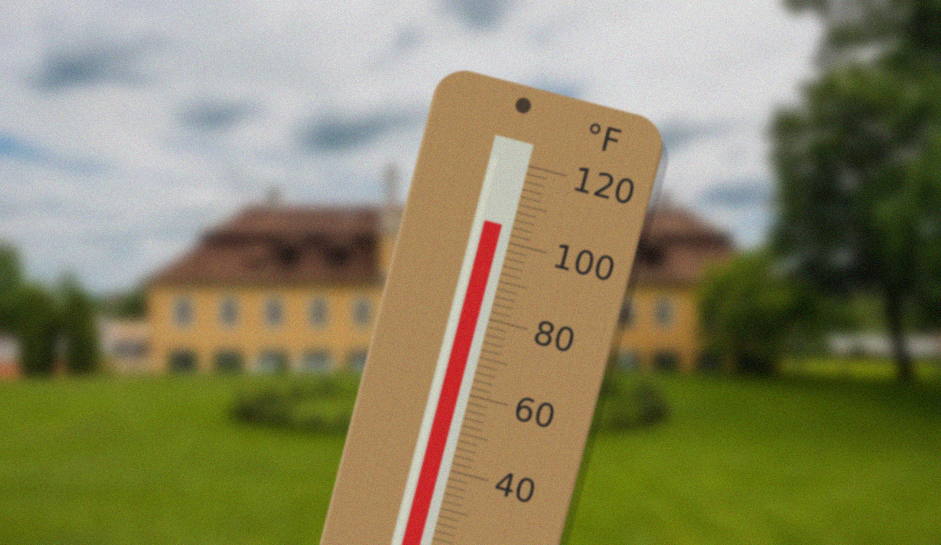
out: {"value": 104, "unit": "°F"}
